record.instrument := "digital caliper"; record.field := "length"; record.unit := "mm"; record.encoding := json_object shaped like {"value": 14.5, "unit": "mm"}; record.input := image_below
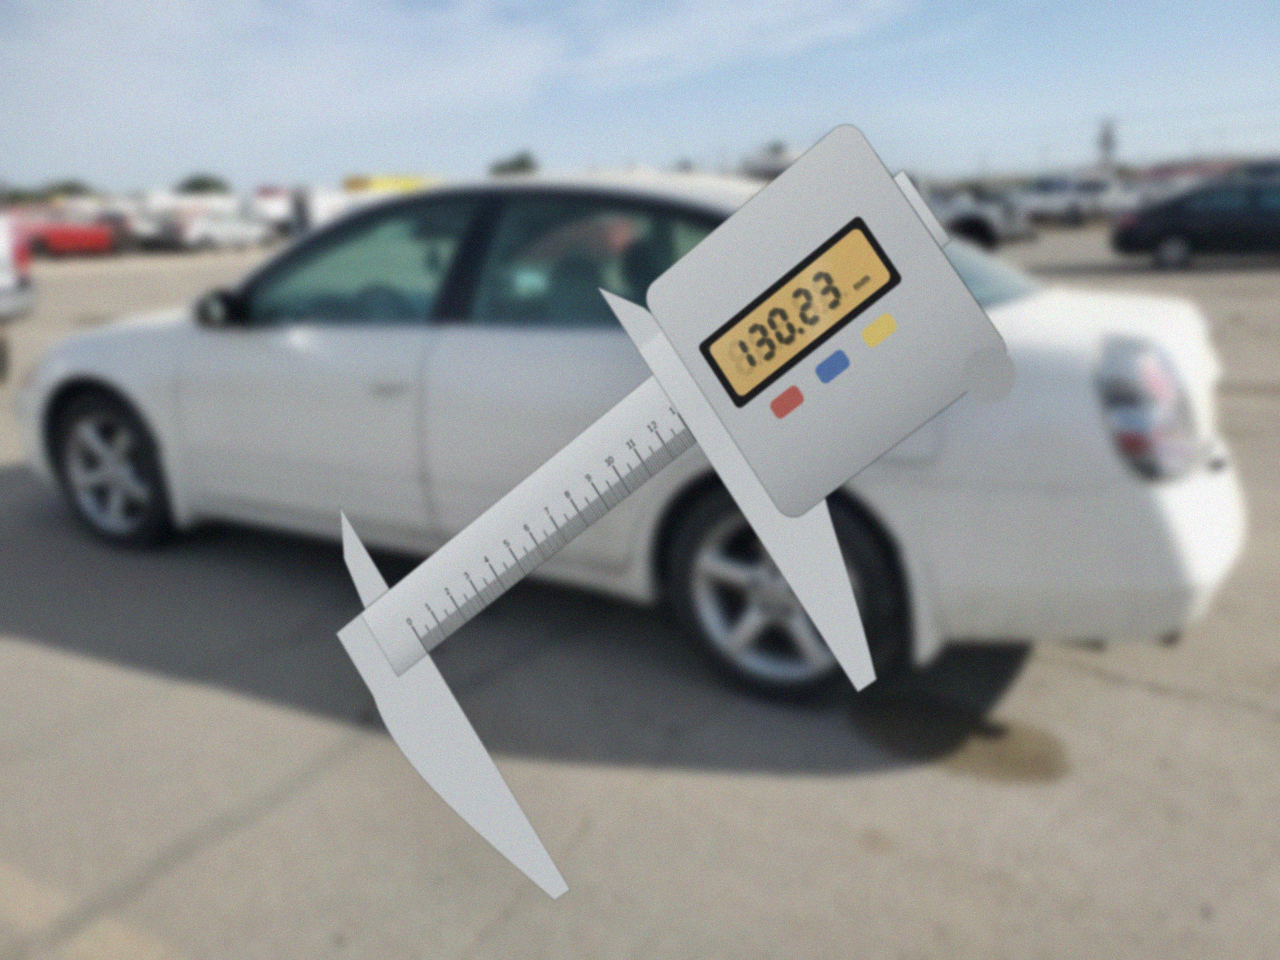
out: {"value": 130.23, "unit": "mm"}
